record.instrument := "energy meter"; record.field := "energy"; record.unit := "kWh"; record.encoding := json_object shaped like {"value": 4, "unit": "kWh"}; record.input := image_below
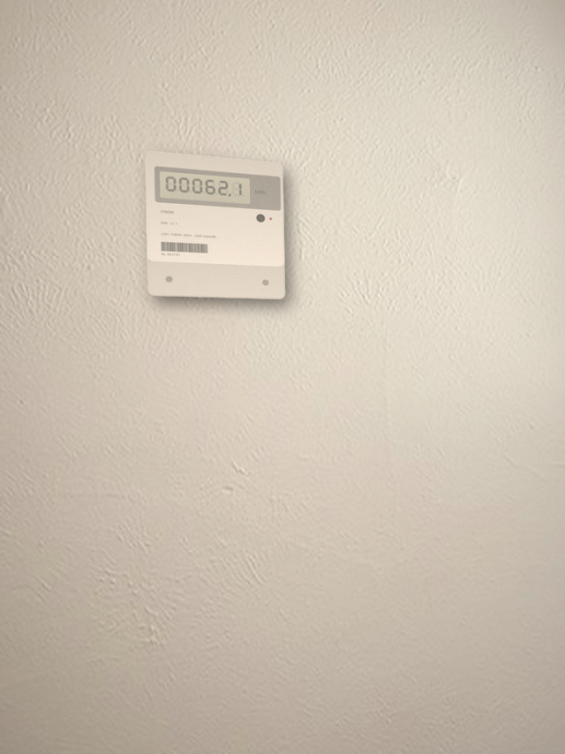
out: {"value": 62.1, "unit": "kWh"}
